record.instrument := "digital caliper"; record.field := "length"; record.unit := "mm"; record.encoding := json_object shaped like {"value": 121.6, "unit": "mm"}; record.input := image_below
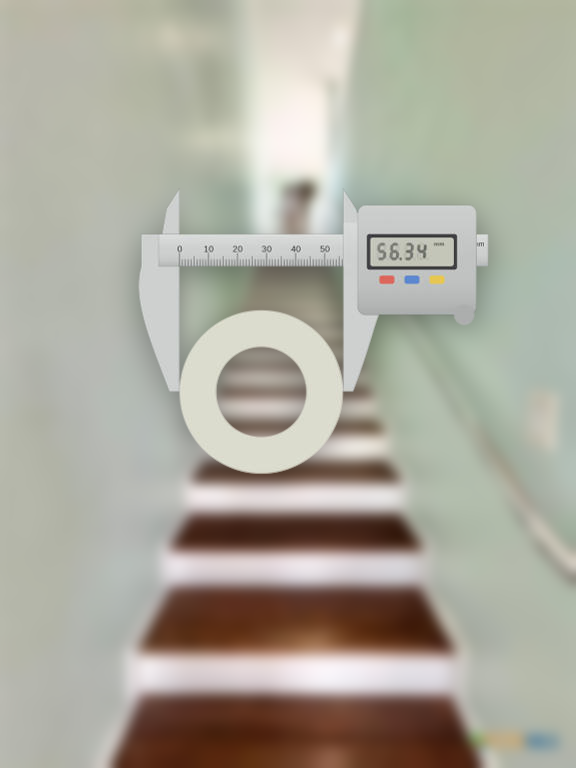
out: {"value": 56.34, "unit": "mm"}
